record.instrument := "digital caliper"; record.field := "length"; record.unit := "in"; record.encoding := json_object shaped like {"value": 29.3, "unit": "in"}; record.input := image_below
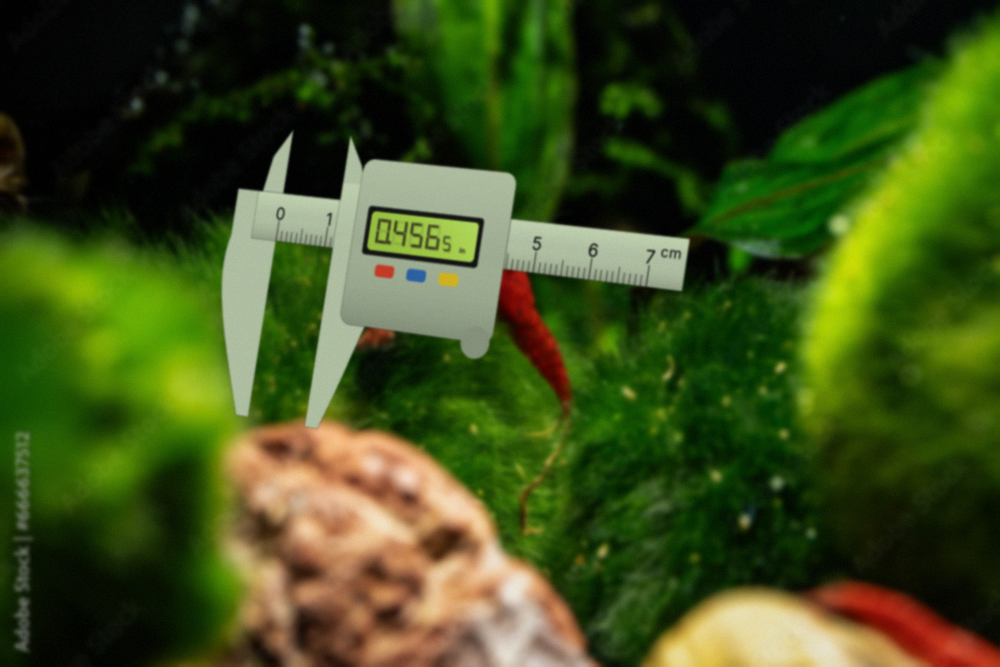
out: {"value": 0.4565, "unit": "in"}
